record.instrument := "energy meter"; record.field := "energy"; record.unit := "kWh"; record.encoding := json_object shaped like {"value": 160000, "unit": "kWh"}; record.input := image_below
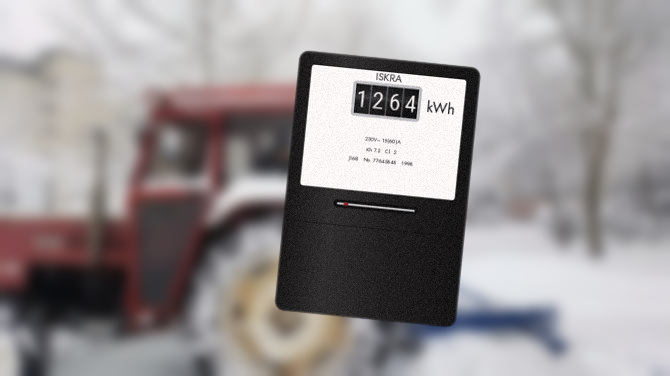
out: {"value": 1264, "unit": "kWh"}
